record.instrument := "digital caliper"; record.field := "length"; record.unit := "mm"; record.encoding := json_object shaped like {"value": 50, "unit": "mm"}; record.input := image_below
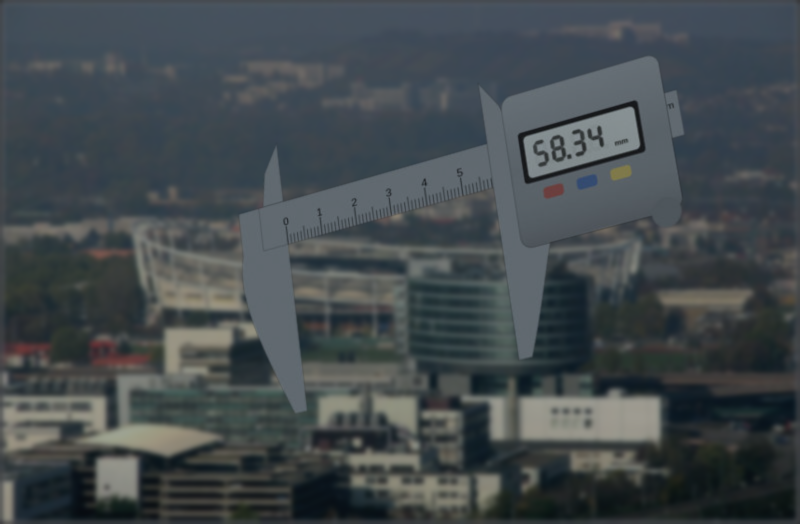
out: {"value": 58.34, "unit": "mm"}
